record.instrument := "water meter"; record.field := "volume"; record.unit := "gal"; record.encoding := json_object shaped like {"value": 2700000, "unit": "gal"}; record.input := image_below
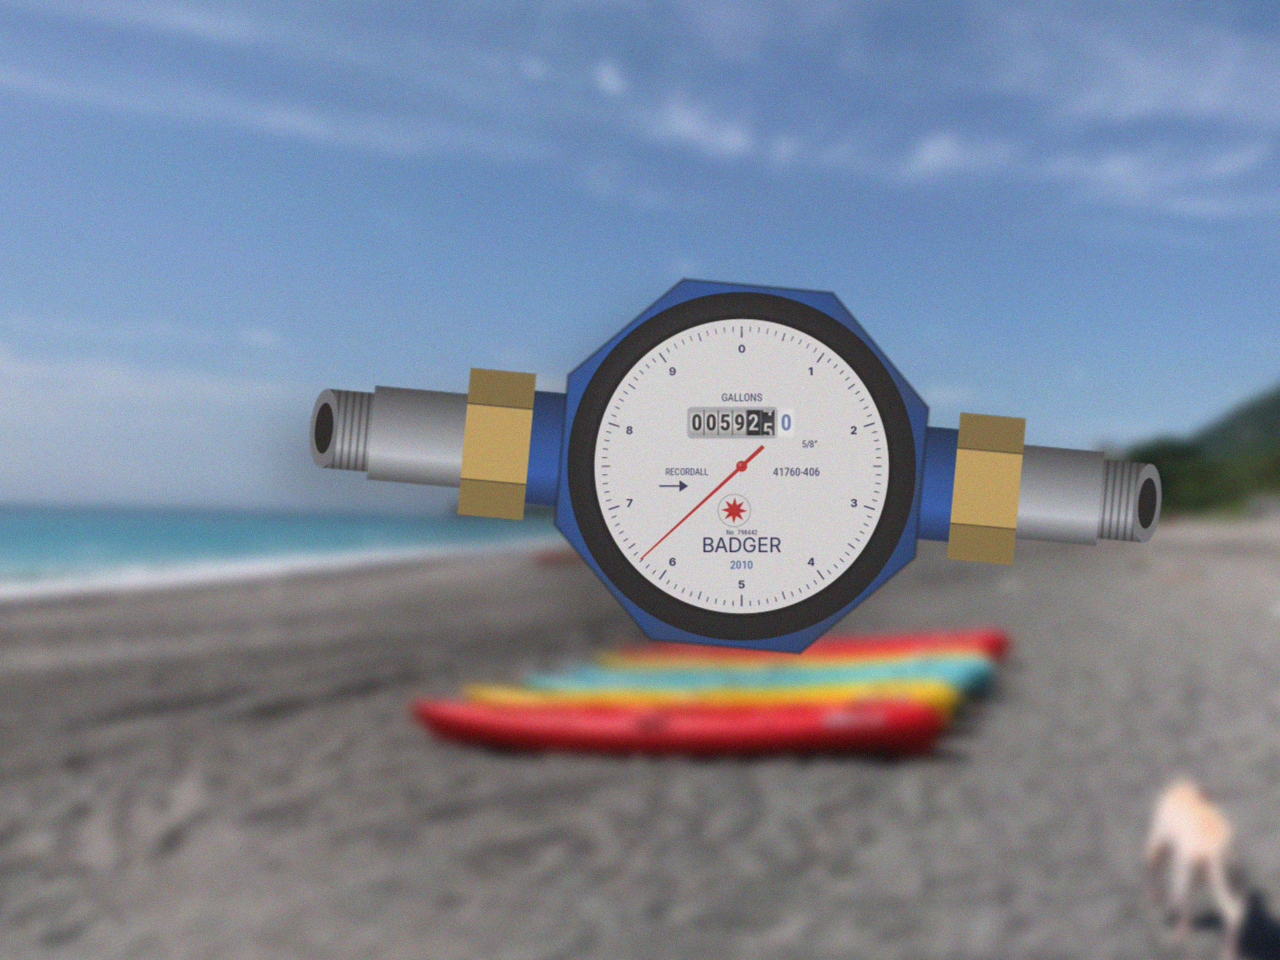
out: {"value": 59246.3, "unit": "gal"}
